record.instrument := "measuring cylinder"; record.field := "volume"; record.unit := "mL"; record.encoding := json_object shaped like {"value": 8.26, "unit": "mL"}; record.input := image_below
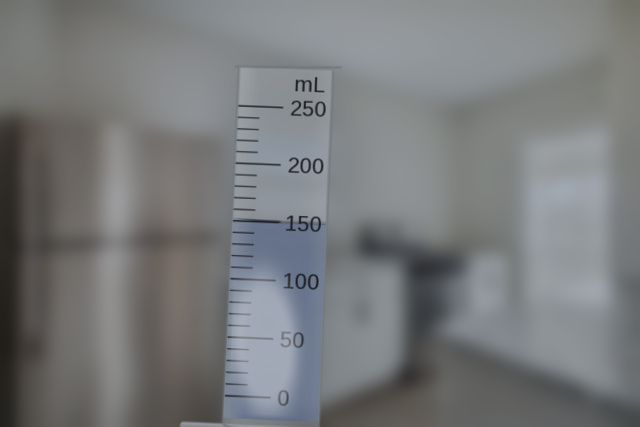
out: {"value": 150, "unit": "mL"}
